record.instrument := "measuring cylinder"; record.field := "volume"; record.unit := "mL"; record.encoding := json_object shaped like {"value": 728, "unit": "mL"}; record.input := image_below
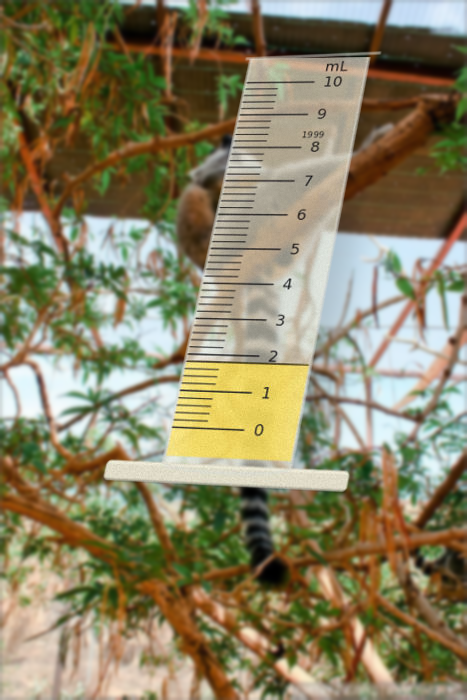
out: {"value": 1.8, "unit": "mL"}
